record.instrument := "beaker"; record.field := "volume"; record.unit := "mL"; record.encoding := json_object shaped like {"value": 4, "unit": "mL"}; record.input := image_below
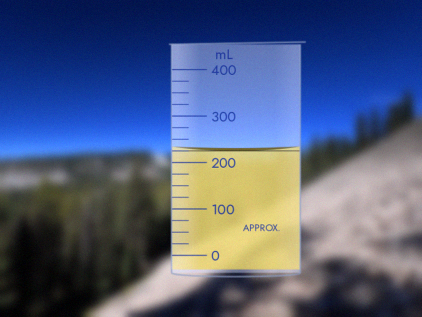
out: {"value": 225, "unit": "mL"}
